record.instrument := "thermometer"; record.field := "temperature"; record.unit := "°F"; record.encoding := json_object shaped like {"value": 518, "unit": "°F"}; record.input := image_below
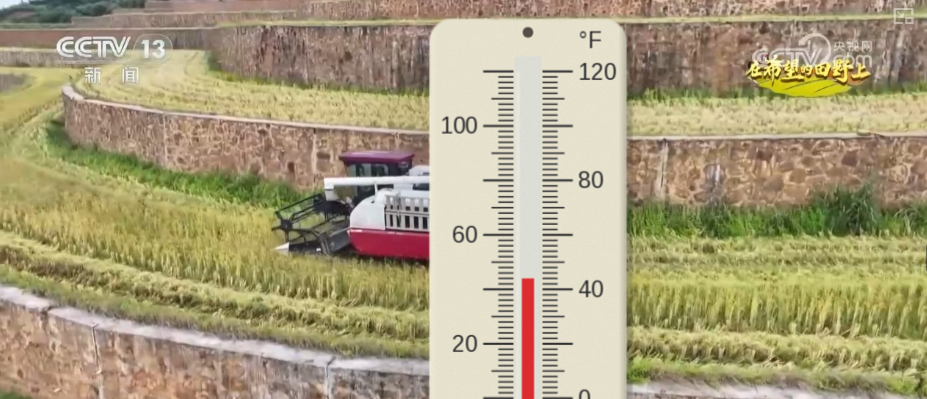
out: {"value": 44, "unit": "°F"}
